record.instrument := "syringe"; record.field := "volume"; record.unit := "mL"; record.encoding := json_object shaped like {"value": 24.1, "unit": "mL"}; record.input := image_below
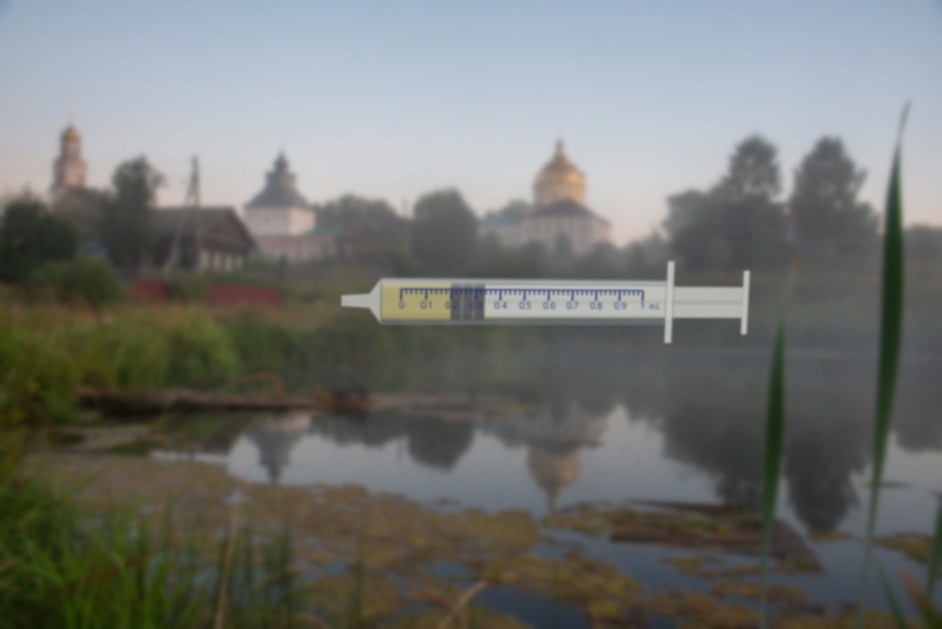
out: {"value": 0.2, "unit": "mL"}
